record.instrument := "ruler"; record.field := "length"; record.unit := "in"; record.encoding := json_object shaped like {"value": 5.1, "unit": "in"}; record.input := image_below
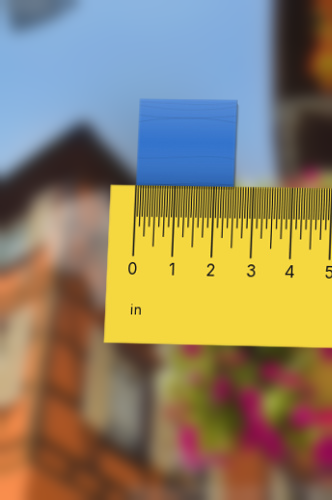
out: {"value": 2.5, "unit": "in"}
